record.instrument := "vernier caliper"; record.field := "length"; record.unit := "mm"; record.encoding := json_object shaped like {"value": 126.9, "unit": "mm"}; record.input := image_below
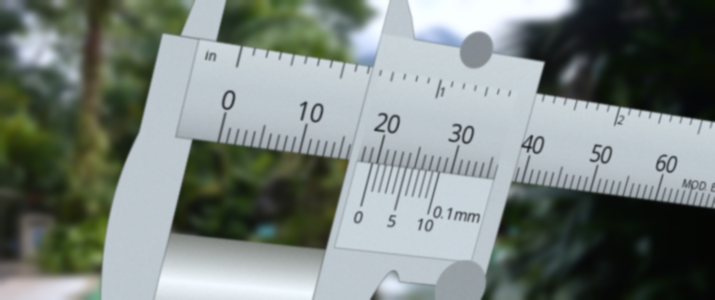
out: {"value": 19.4, "unit": "mm"}
